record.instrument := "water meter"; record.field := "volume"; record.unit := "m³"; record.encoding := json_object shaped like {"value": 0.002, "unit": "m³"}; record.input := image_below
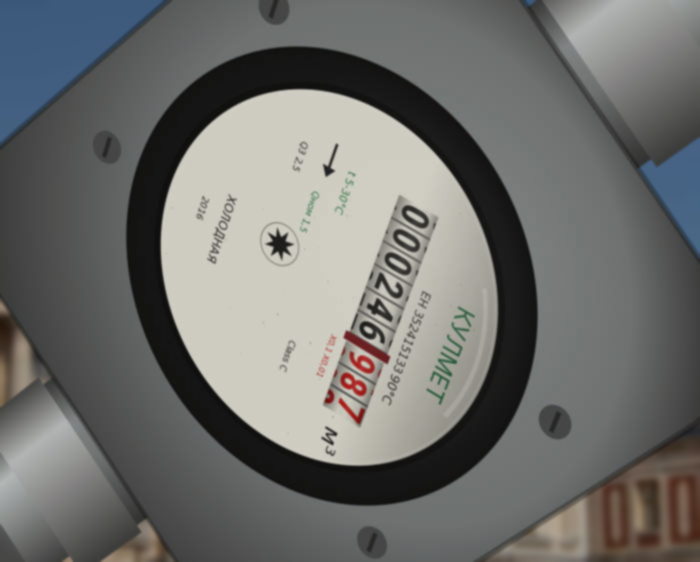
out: {"value": 246.987, "unit": "m³"}
